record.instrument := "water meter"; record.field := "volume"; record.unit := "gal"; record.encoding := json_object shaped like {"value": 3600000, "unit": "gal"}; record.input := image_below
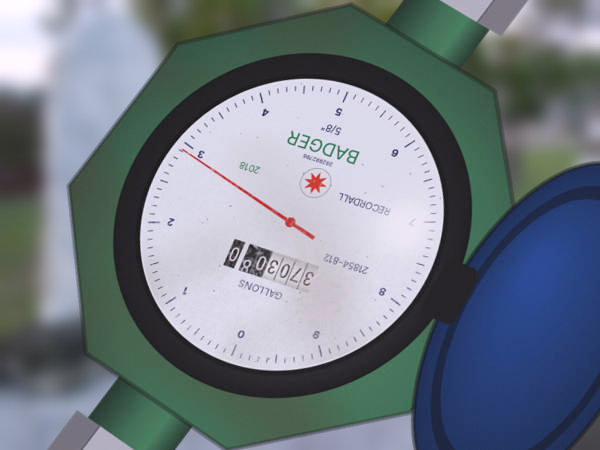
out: {"value": 3703082.9, "unit": "gal"}
